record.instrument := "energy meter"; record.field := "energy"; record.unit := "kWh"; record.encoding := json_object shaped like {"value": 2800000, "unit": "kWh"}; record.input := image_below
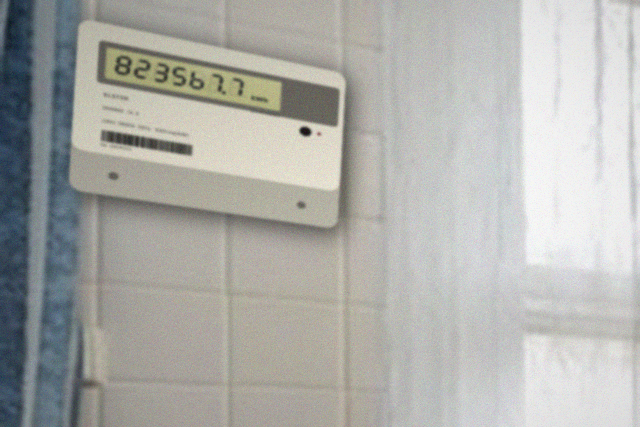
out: {"value": 823567.7, "unit": "kWh"}
